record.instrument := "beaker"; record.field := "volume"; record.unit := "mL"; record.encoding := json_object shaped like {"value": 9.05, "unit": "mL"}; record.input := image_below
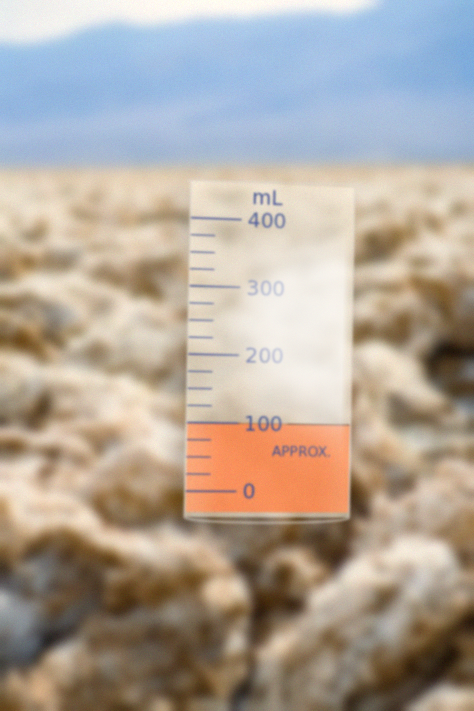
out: {"value": 100, "unit": "mL"}
